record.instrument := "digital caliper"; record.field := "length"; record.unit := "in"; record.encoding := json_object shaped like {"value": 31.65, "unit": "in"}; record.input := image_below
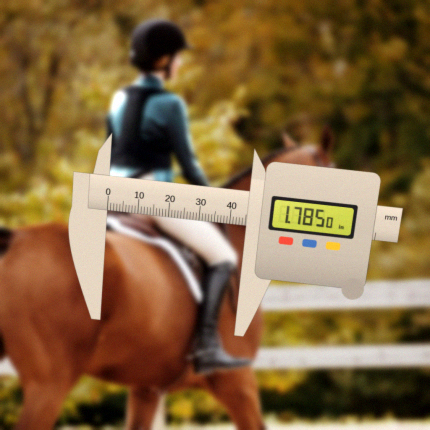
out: {"value": 1.7850, "unit": "in"}
